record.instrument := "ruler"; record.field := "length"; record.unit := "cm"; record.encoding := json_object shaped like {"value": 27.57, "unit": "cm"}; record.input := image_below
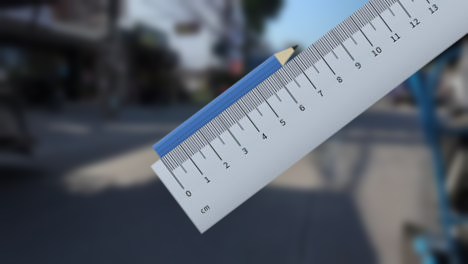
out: {"value": 7.5, "unit": "cm"}
